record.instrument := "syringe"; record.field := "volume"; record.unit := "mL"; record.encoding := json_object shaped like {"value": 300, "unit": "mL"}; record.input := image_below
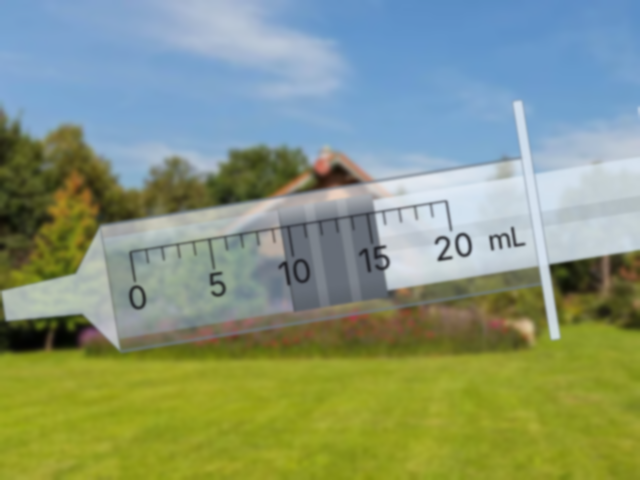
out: {"value": 9.5, "unit": "mL"}
